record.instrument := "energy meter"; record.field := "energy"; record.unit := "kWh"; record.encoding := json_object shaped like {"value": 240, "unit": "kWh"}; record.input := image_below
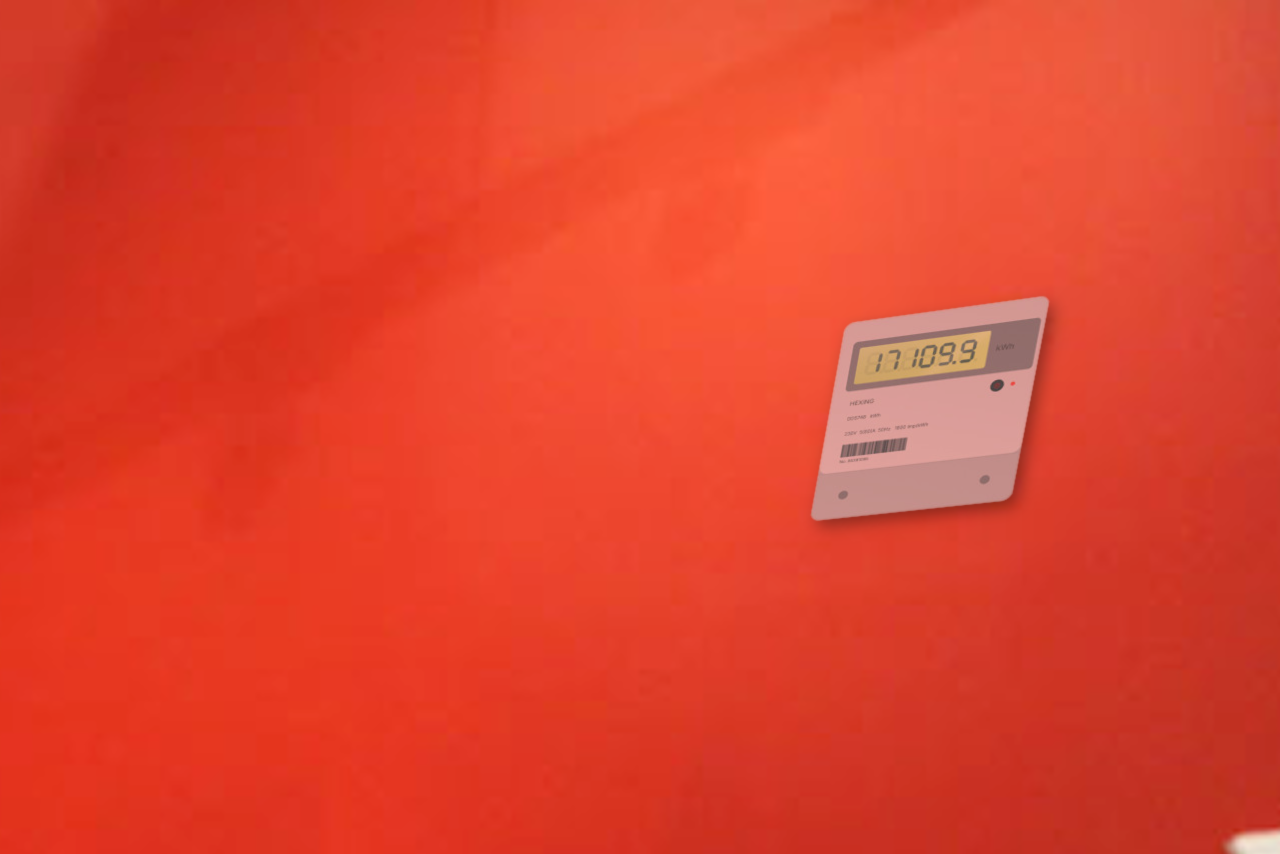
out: {"value": 17109.9, "unit": "kWh"}
